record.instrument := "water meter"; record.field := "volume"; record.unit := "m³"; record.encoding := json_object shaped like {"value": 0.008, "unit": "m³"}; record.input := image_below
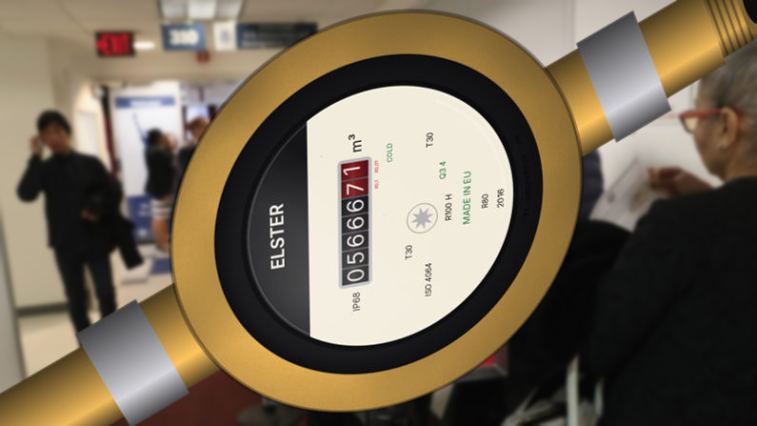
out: {"value": 5666.71, "unit": "m³"}
